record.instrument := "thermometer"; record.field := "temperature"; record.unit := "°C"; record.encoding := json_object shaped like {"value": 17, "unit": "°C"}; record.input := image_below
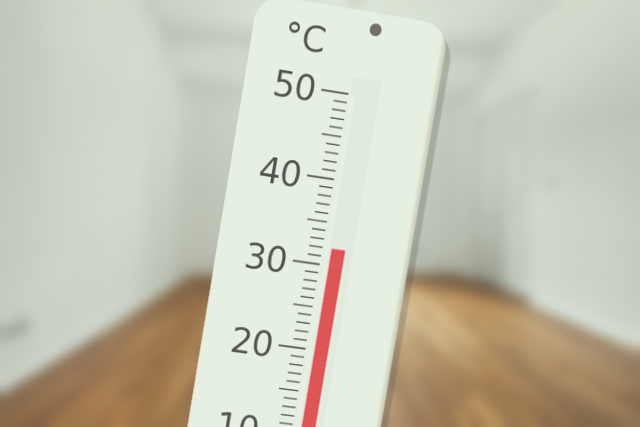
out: {"value": 32, "unit": "°C"}
